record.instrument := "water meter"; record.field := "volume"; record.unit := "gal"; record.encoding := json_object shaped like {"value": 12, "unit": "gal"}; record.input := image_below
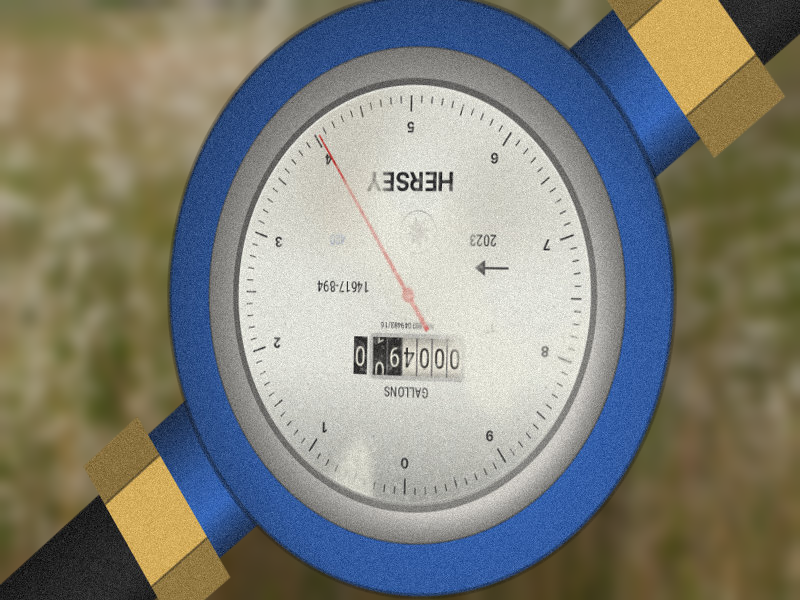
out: {"value": 4904.0, "unit": "gal"}
